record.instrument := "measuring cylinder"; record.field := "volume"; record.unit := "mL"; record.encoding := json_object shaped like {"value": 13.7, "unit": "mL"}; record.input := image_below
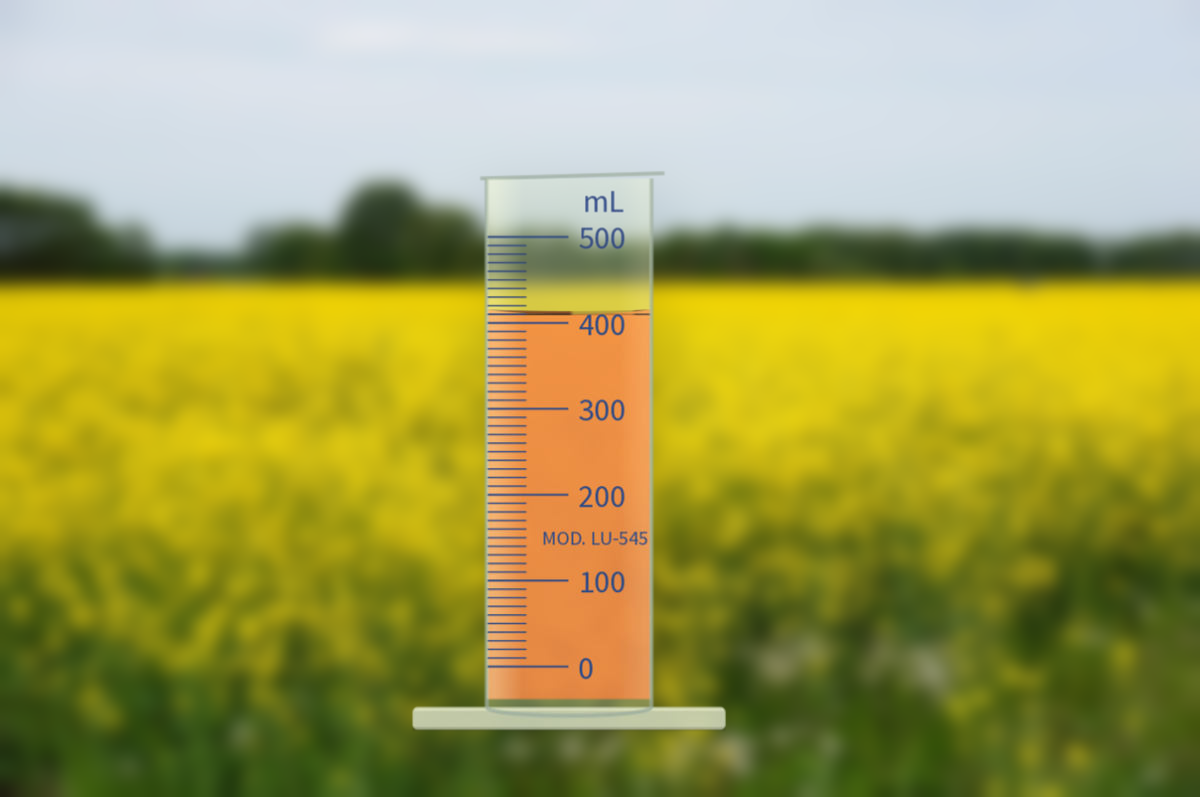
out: {"value": 410, "unit": "mL"}
